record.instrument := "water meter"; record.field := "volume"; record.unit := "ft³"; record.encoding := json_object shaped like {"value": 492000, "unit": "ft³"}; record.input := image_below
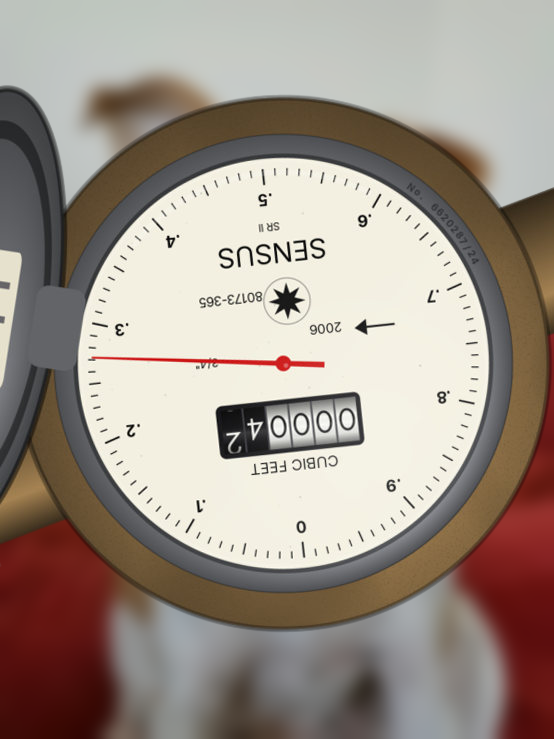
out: {"value": 42.27, "unit": "ft³"}
